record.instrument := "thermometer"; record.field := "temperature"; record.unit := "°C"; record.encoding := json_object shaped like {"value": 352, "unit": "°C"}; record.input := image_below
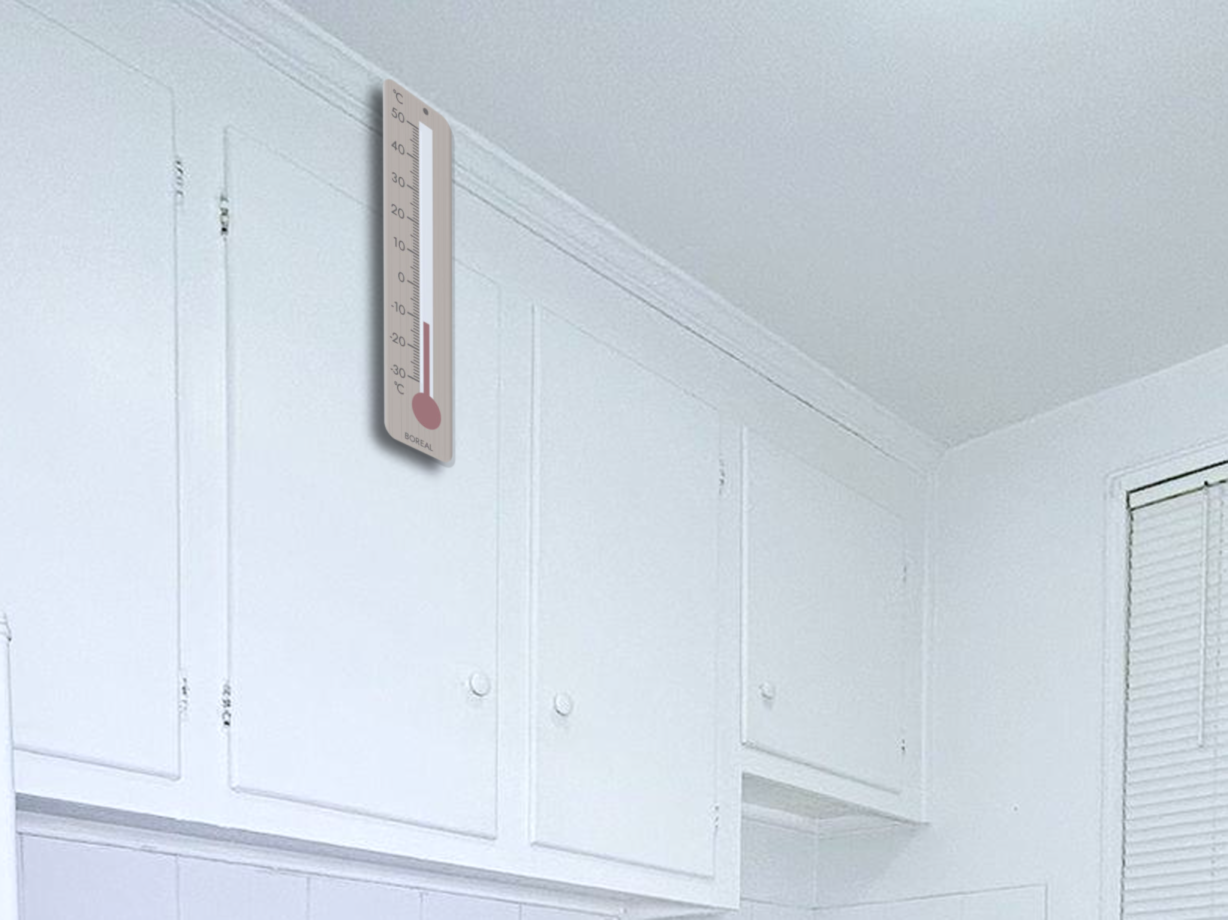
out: {"value": -10, "unit": "°C"}
